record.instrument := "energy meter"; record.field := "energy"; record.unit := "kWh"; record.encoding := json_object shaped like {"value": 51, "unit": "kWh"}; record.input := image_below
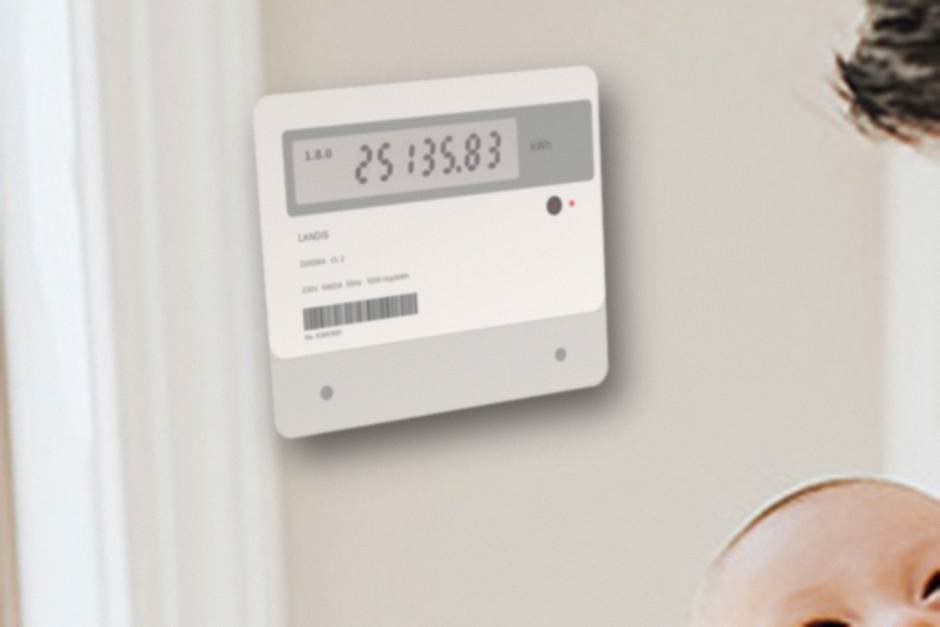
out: {"value": 25135.83, "unit": "kWh"}
